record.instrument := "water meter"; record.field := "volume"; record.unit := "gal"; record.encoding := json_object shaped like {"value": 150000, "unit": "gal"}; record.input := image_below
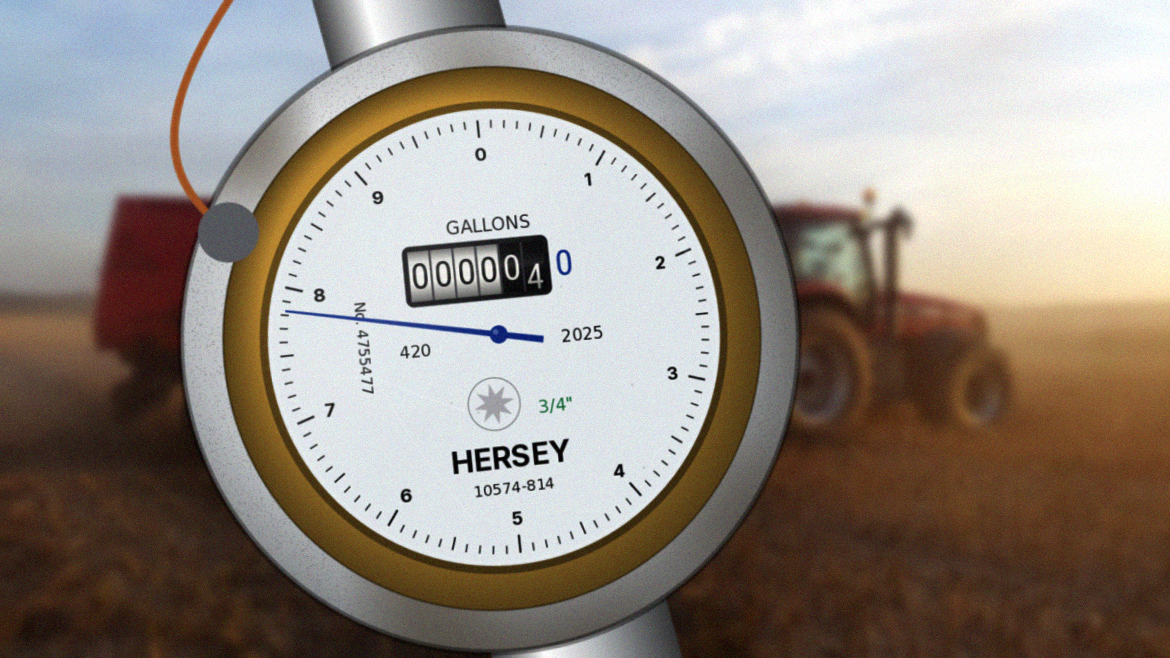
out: {"value": 37.8, "unit": "gal"}
